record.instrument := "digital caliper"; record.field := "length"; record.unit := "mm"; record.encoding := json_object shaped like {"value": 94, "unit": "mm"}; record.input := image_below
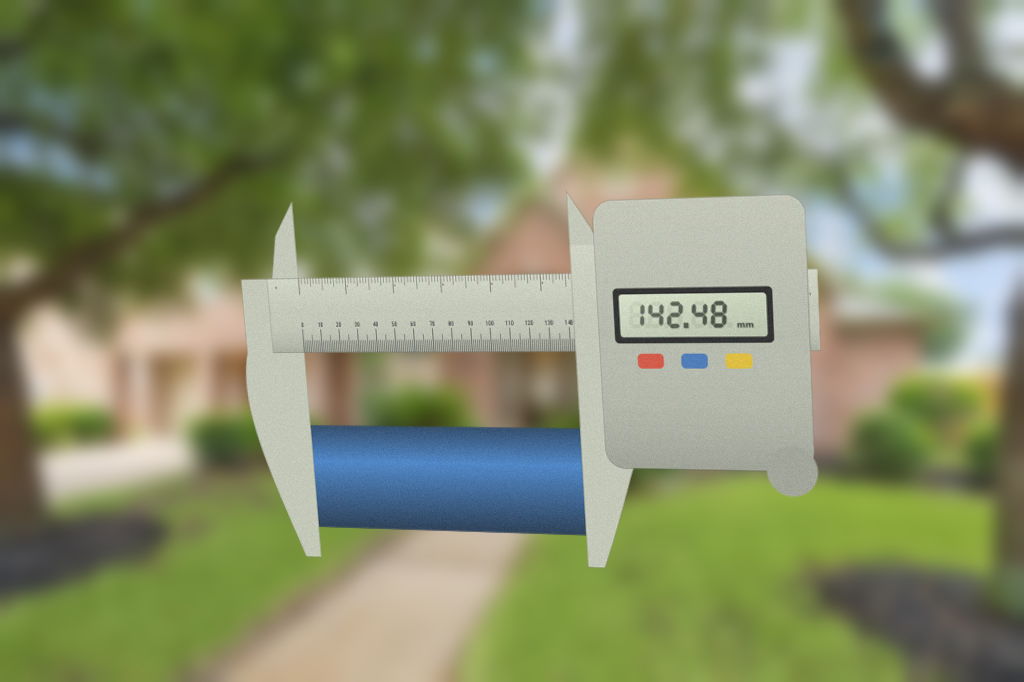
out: {"value": 142.48, "unit": "mm"}
